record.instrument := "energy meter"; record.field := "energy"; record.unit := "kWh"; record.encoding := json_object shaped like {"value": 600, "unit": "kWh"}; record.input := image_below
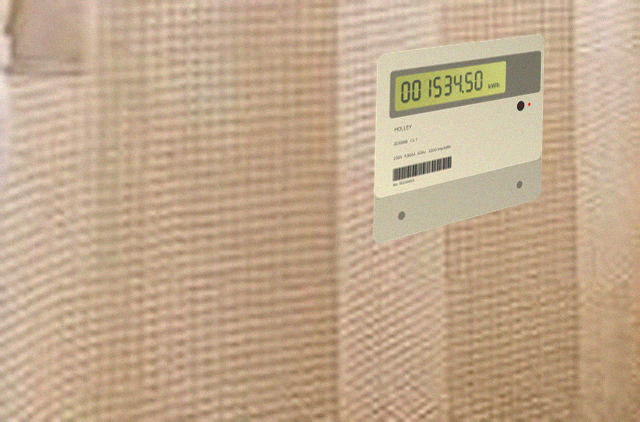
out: {"value": 1534.50, "unit": "kWh"}
